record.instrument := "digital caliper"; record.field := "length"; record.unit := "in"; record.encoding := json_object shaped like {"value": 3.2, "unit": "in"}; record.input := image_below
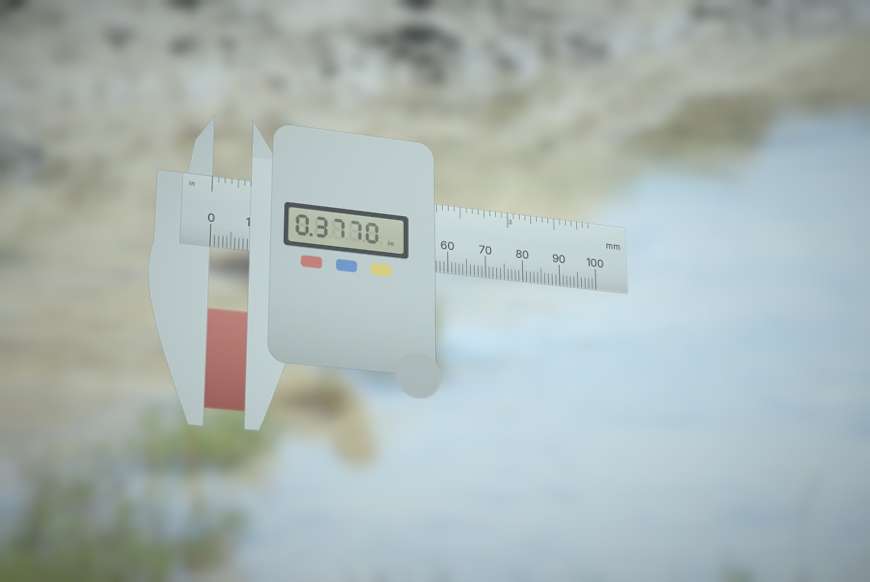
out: {"value": 0.3770, "unit": "in"}
